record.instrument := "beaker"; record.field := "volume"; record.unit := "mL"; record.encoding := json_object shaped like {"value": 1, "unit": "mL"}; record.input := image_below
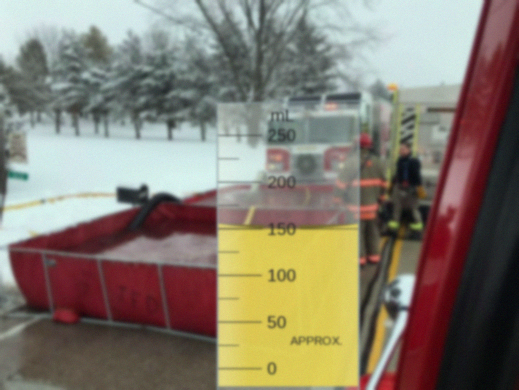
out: {"value": 150, "unit": "mL"}
